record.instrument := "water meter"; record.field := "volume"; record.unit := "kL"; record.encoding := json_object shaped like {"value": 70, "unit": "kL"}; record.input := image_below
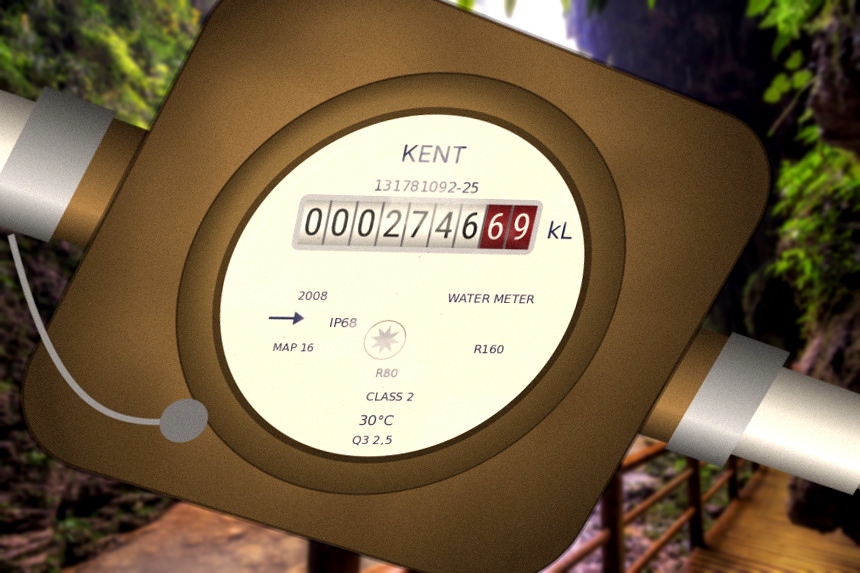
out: {"value": 2746.69, "unit": "kL"}
